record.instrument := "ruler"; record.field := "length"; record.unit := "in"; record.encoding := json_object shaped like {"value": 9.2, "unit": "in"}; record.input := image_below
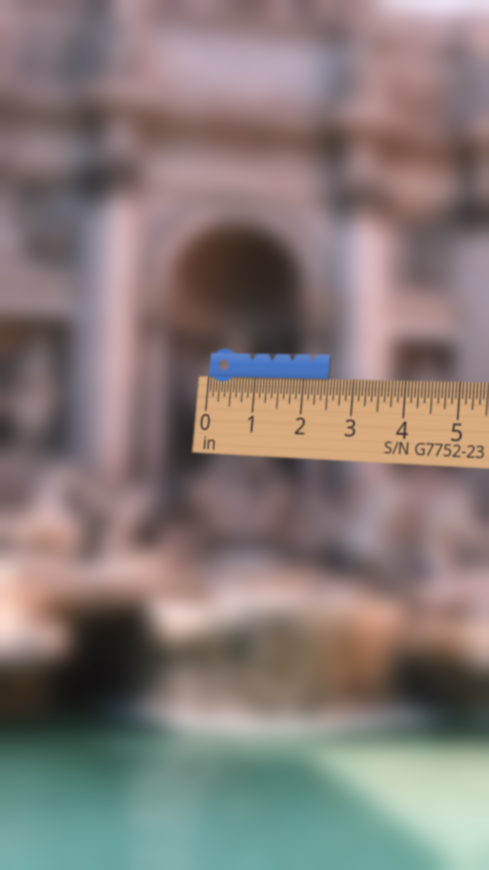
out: {"value": 2.5, "unit": "in"}
